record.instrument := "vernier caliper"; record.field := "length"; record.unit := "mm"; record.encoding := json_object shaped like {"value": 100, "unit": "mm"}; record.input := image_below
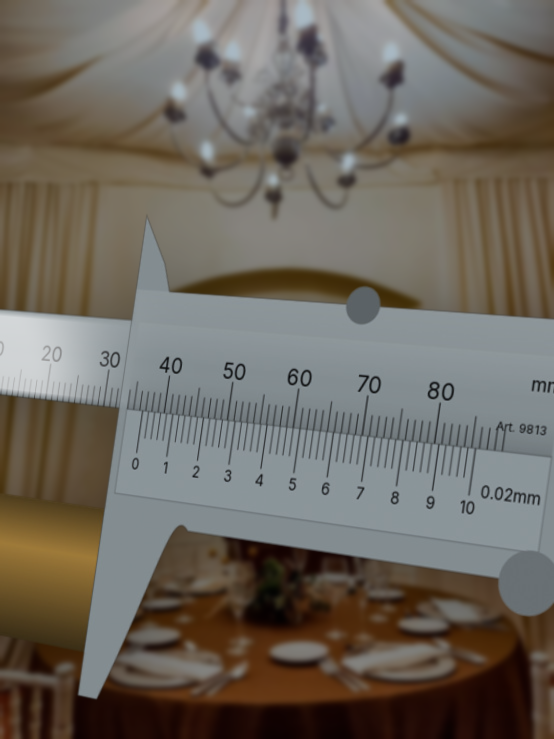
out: {"value": 36.5, "unit": "mm"}
